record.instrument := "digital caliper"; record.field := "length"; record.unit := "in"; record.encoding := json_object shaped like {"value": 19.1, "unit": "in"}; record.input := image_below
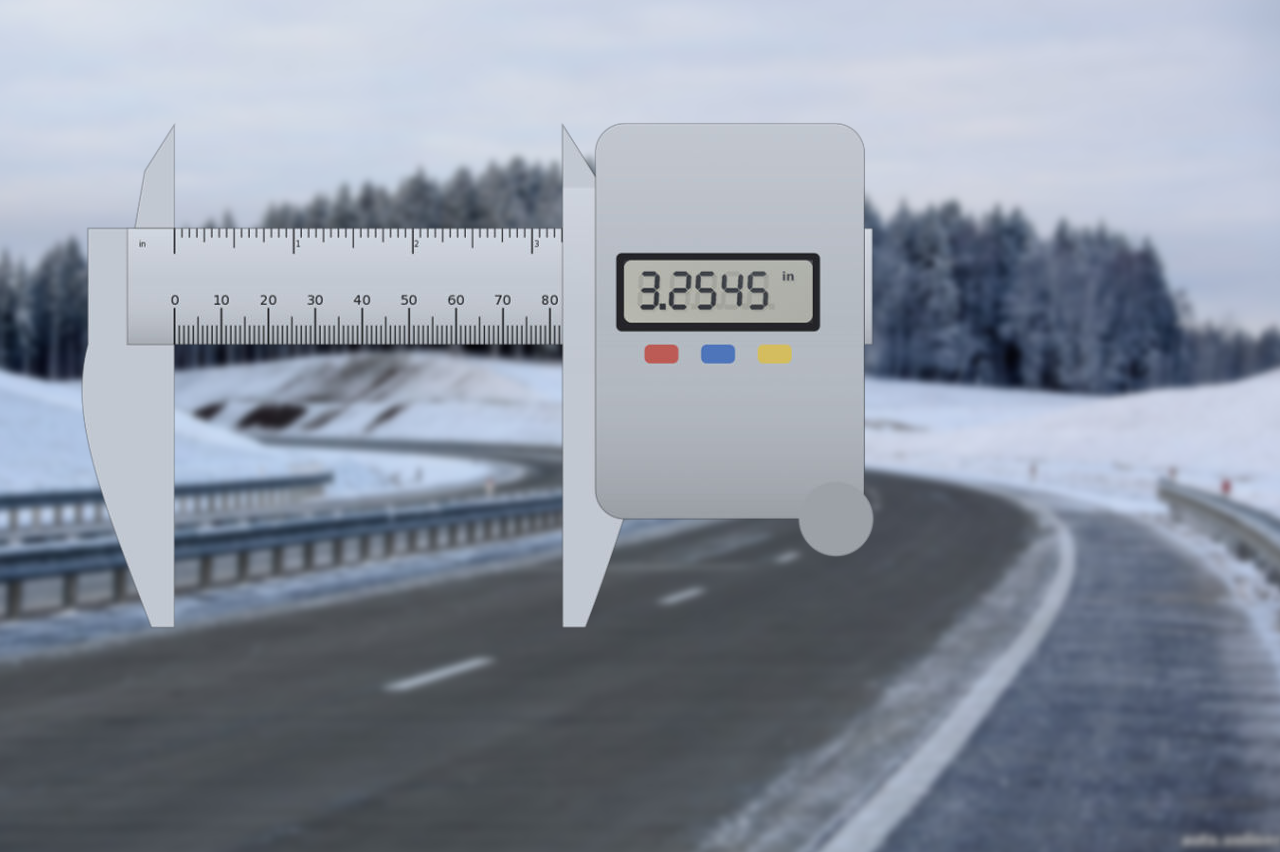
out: {"value": 3.2545, "unit": "in"}
